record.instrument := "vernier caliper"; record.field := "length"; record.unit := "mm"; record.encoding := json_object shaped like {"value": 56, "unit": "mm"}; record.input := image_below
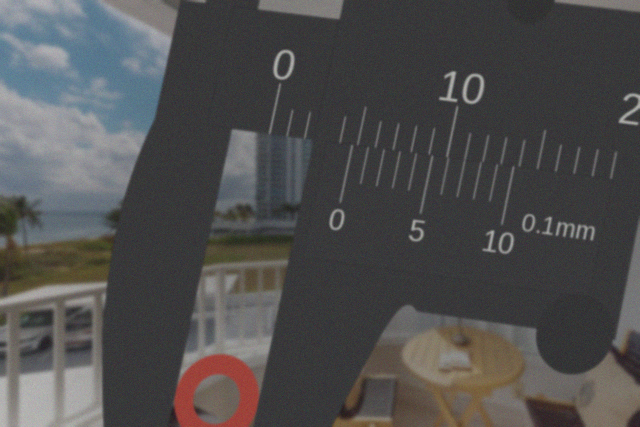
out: {"value": 4.7, "unit": "mm"}
